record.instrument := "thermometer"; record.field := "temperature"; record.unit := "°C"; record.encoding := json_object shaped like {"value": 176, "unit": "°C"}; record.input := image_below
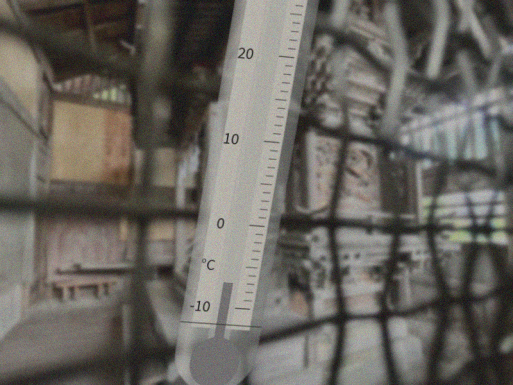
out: {"value": -7, "unit": "°C"}
